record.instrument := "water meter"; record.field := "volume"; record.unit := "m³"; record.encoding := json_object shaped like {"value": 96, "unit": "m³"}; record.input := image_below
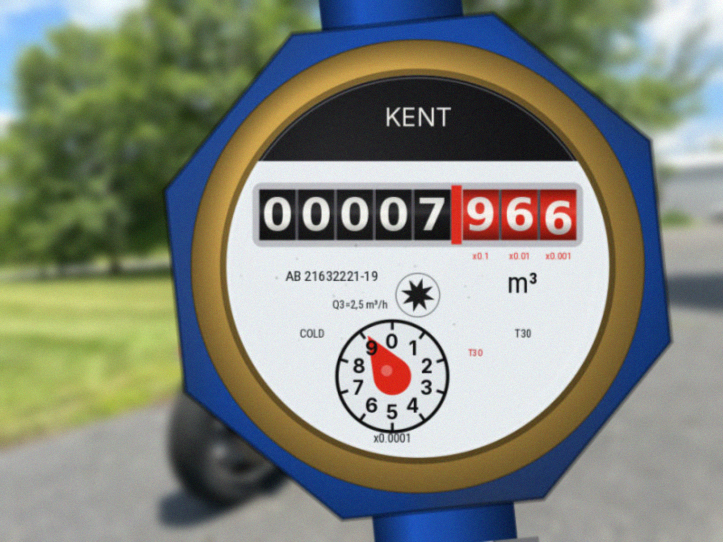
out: {"value": 7.9659, "unit": "m³"}
